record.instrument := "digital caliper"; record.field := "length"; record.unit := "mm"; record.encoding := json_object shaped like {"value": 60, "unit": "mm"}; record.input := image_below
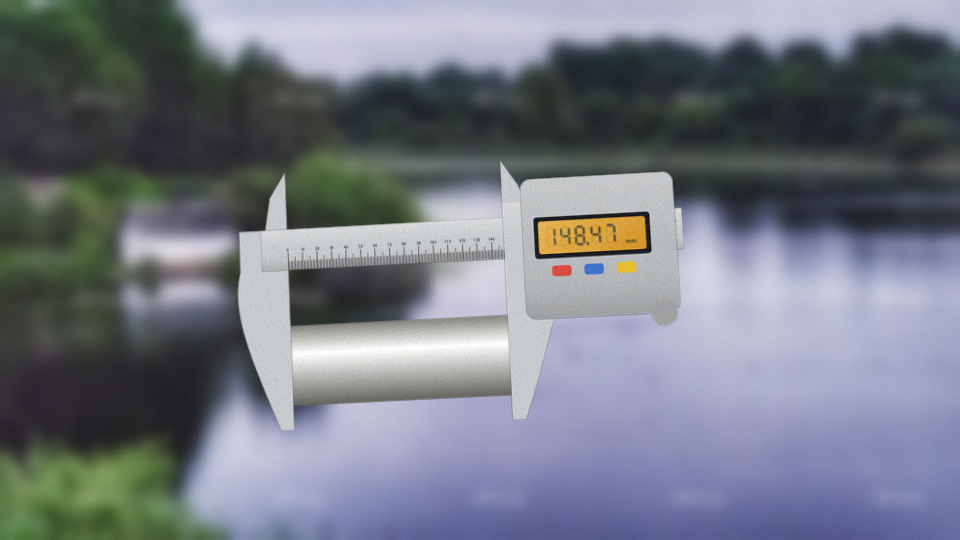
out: {"value": 148.47, "unit": "mm"}
